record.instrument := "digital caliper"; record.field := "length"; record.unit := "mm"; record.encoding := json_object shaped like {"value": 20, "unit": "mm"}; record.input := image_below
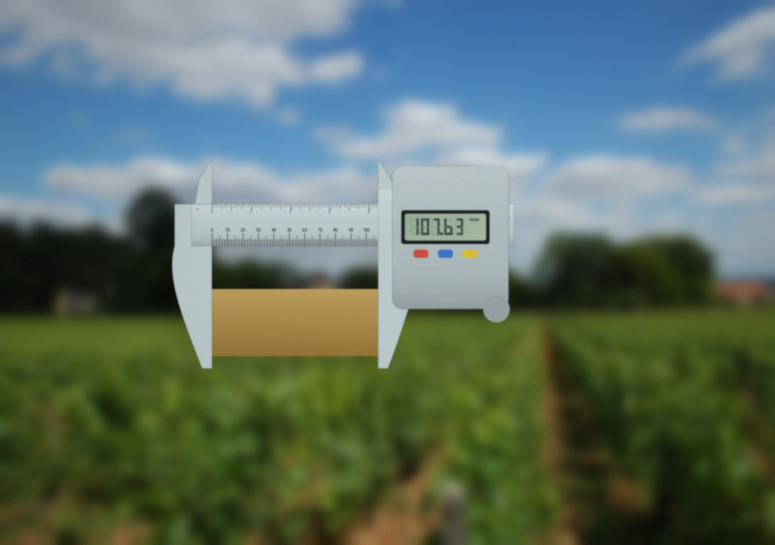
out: {"value": 107.63, "unit": "mm"}
